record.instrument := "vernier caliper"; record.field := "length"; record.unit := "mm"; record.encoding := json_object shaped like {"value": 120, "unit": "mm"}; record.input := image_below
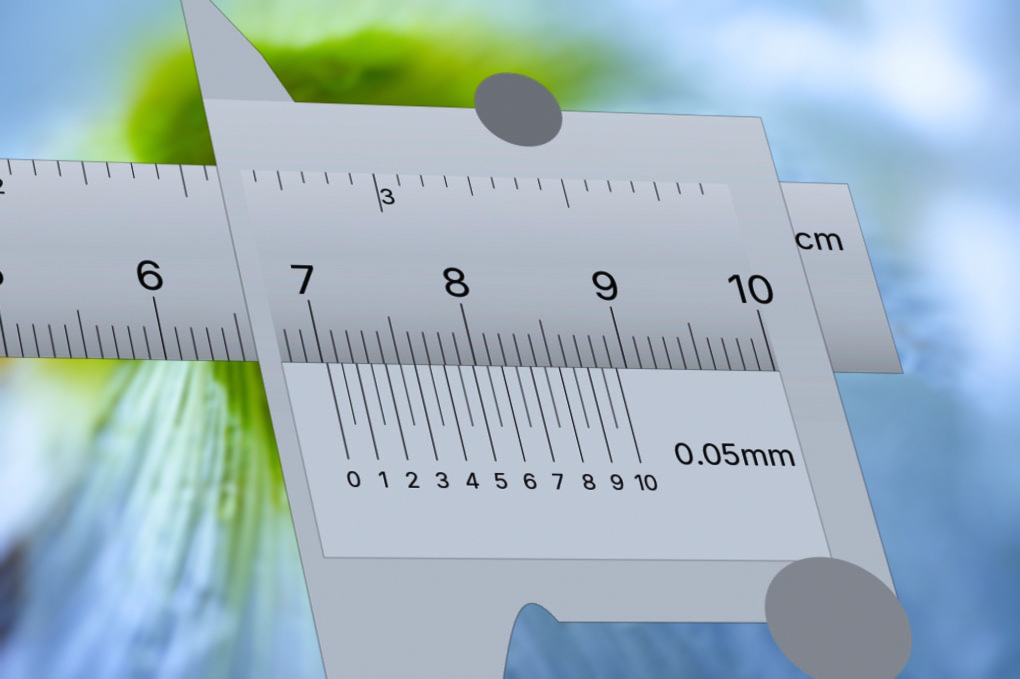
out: {"value": 70.3, "unit": "mm"}
